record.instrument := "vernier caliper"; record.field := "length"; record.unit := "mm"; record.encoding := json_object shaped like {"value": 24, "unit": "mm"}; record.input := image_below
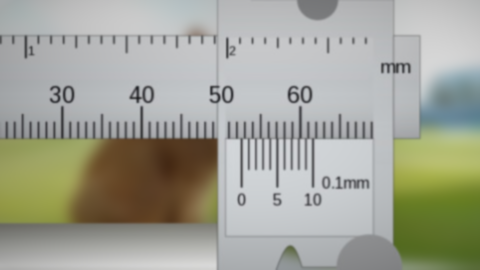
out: {"value": 52.6, "unit": "mm"}
